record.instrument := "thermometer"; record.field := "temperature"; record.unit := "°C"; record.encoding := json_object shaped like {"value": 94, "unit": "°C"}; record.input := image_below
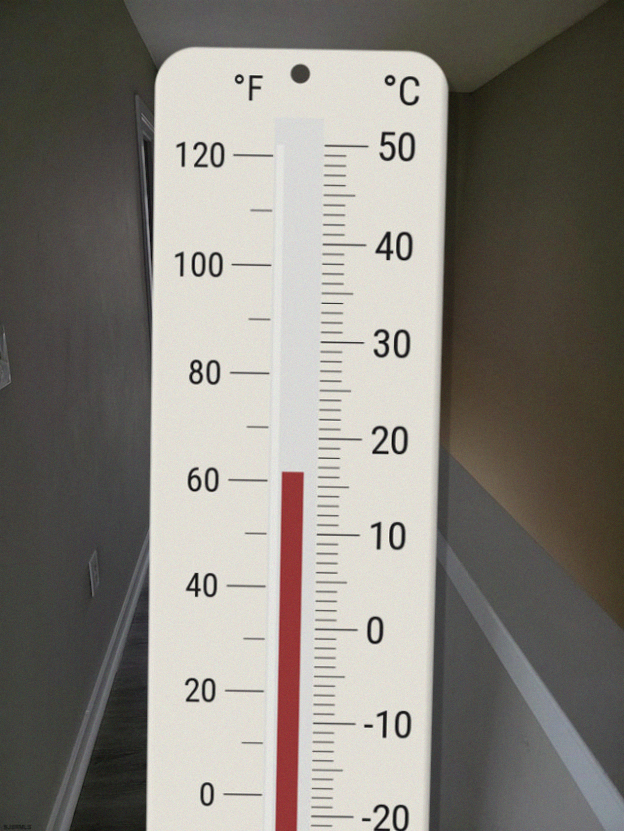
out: {"value": 16.5, "unit": "°C"}
